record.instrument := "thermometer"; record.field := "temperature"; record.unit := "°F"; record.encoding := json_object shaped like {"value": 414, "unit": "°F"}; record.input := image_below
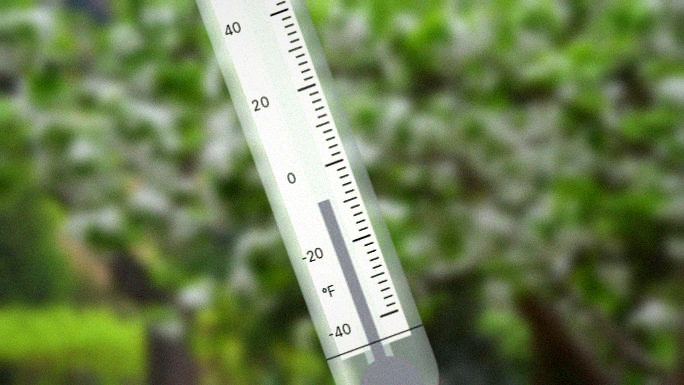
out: {"value": -8, "unit": "°F"}
